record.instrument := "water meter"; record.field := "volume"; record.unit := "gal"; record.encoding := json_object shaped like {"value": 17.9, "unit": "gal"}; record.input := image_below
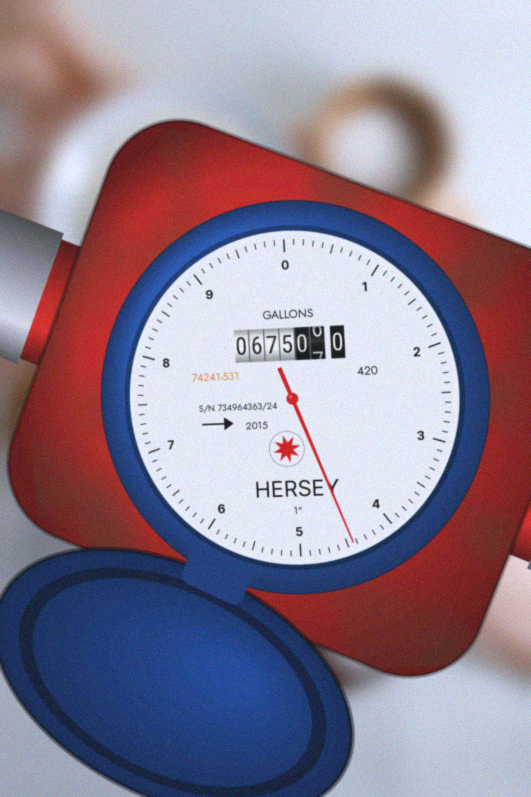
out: {"value": 675064.4, "unit": "gal"}
